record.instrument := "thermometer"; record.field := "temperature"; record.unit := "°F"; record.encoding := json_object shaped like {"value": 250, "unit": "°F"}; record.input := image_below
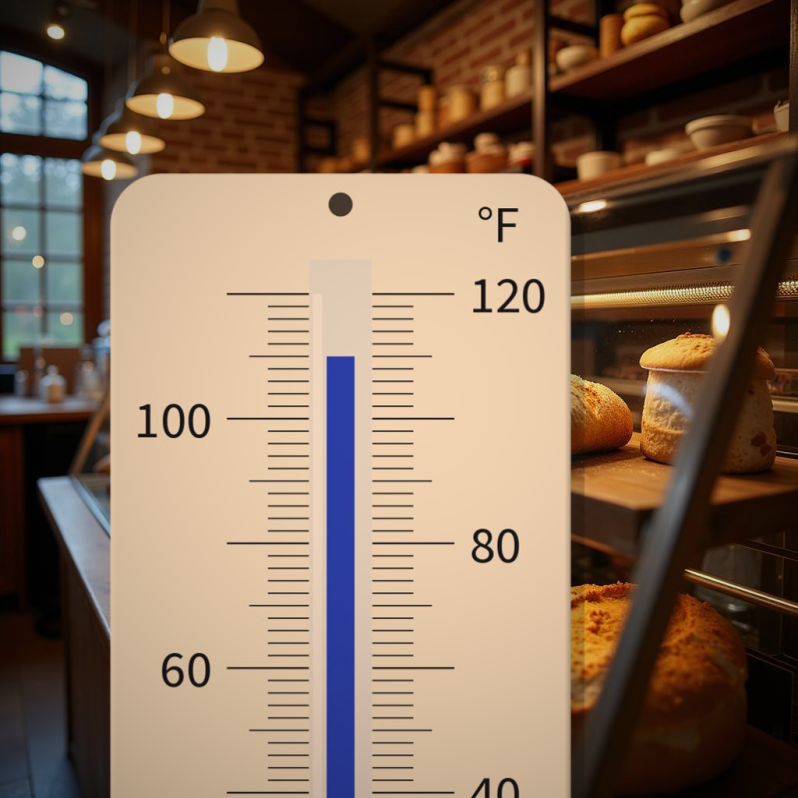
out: {"value": 110, "unit": "°F"}
